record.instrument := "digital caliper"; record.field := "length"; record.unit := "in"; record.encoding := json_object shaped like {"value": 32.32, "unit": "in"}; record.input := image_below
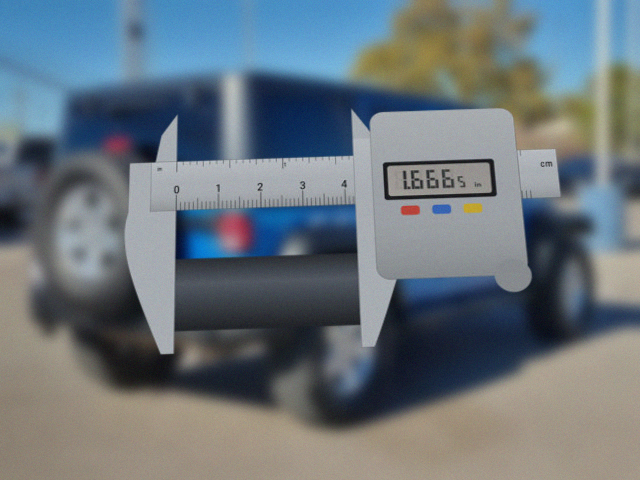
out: {"value": 1.6665, "unit": "in"}
